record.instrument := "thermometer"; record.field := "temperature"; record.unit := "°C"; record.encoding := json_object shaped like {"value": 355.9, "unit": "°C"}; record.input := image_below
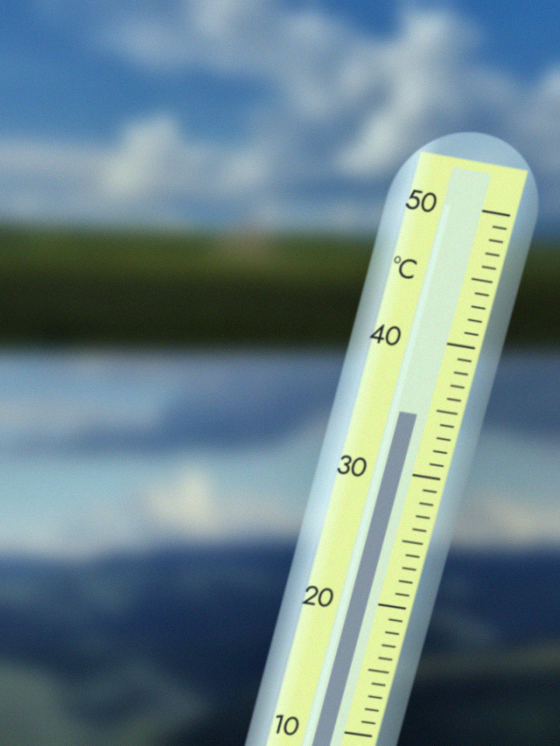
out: {"value": 34.5, "unit": "°C"}
